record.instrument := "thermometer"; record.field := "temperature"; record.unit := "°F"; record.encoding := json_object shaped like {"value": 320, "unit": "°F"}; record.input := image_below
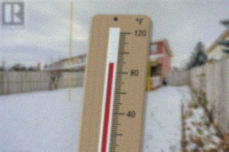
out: {"value": 90, "unit": "°F"}
